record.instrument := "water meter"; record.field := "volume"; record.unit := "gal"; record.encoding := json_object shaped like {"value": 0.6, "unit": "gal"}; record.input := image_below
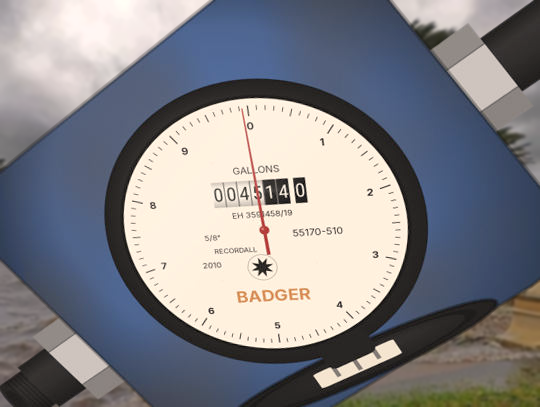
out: {"value": 45139.9, "unit": "gal"}
